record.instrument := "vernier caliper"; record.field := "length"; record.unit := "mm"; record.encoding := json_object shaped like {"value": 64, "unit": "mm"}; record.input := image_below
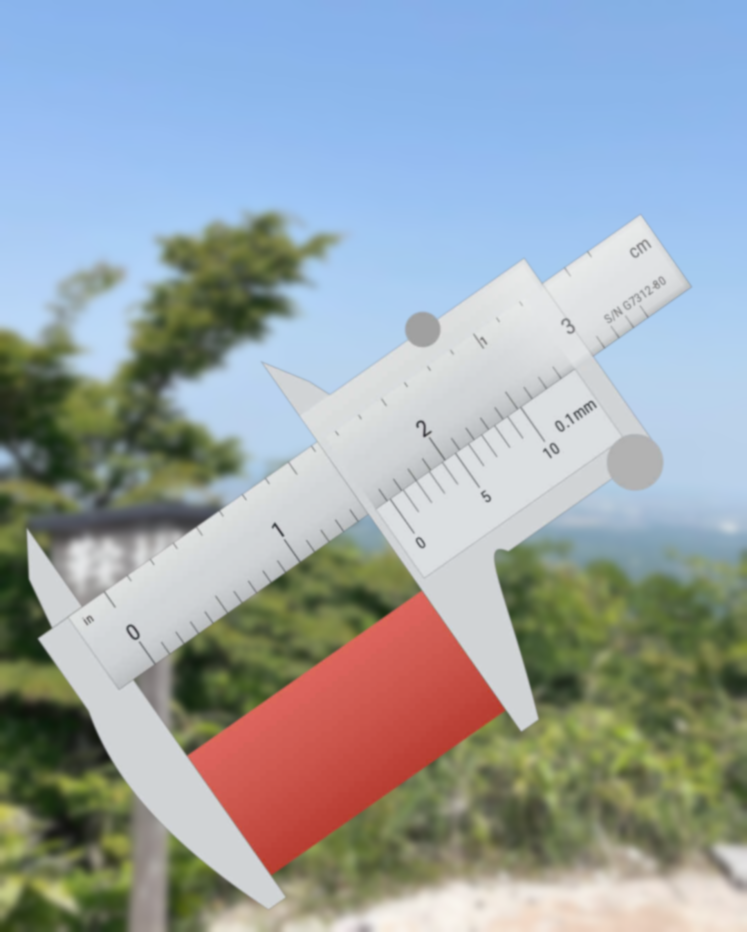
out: {"value": 16.2, "unit": "mm"}
